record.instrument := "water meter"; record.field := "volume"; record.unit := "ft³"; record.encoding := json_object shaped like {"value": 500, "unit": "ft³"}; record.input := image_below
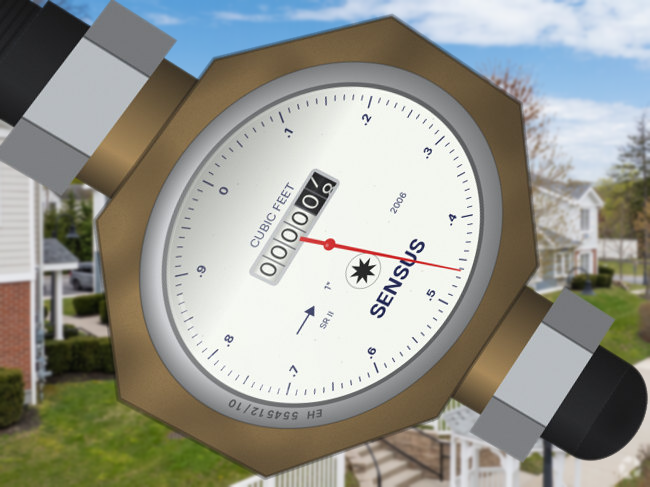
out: {"value": 7.46, "unit": "ft³"}
